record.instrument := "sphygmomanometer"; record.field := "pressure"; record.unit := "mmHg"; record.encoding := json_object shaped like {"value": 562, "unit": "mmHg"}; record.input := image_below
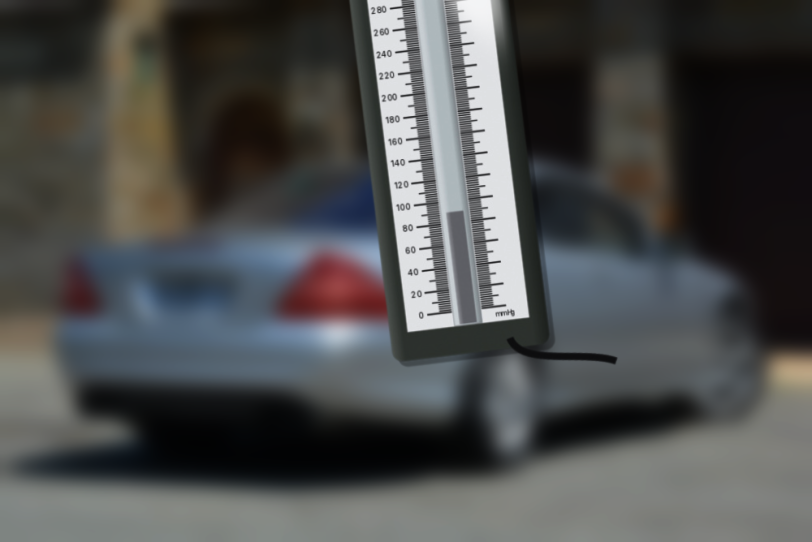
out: {"value": 90, "unit": "mmHg"}
